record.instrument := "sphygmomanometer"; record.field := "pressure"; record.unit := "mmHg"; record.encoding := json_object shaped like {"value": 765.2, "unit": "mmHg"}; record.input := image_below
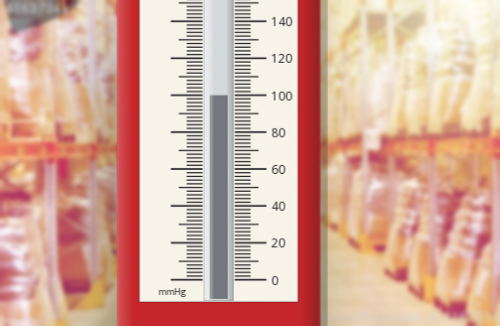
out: {"value": 100, "unit": "mmHg"}
